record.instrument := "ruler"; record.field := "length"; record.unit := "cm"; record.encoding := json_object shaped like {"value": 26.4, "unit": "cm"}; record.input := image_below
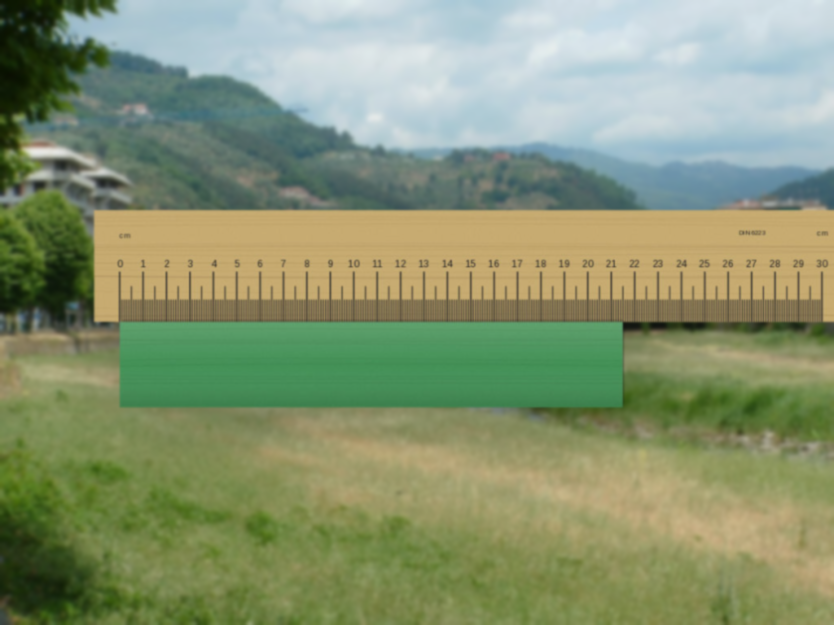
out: {"value": 21.5, "unit": "cm"}
